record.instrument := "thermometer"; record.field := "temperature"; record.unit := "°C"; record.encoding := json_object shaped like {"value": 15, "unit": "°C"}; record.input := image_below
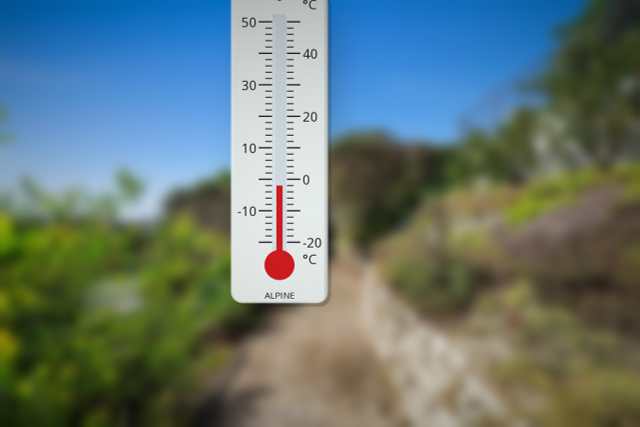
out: {"value": -2, "unit": "°C"}
